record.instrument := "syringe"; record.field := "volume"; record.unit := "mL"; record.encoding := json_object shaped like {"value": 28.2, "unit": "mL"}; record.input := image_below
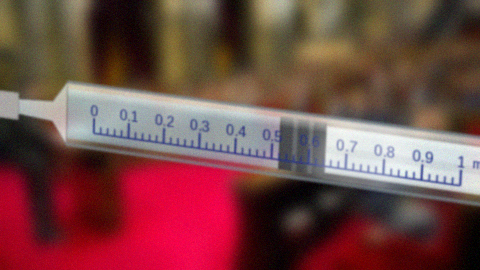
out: {"value": 0.52, "unit": "mL"}
